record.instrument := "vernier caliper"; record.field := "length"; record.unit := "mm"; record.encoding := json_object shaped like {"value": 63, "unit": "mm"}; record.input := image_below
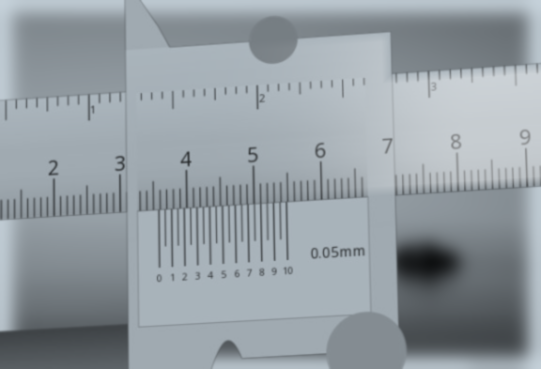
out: {"value": 35.8, "unit": "mm"}
